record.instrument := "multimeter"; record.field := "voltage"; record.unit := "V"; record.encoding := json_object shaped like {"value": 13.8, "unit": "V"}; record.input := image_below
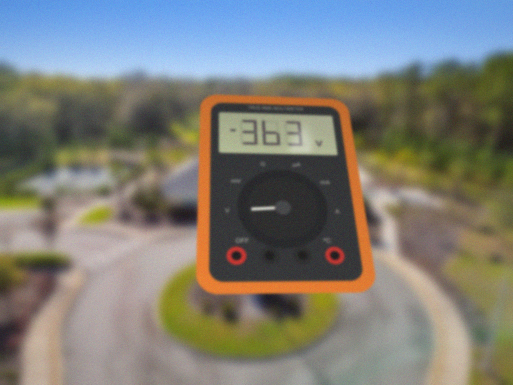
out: {"value": -363, "unit": "V"}
